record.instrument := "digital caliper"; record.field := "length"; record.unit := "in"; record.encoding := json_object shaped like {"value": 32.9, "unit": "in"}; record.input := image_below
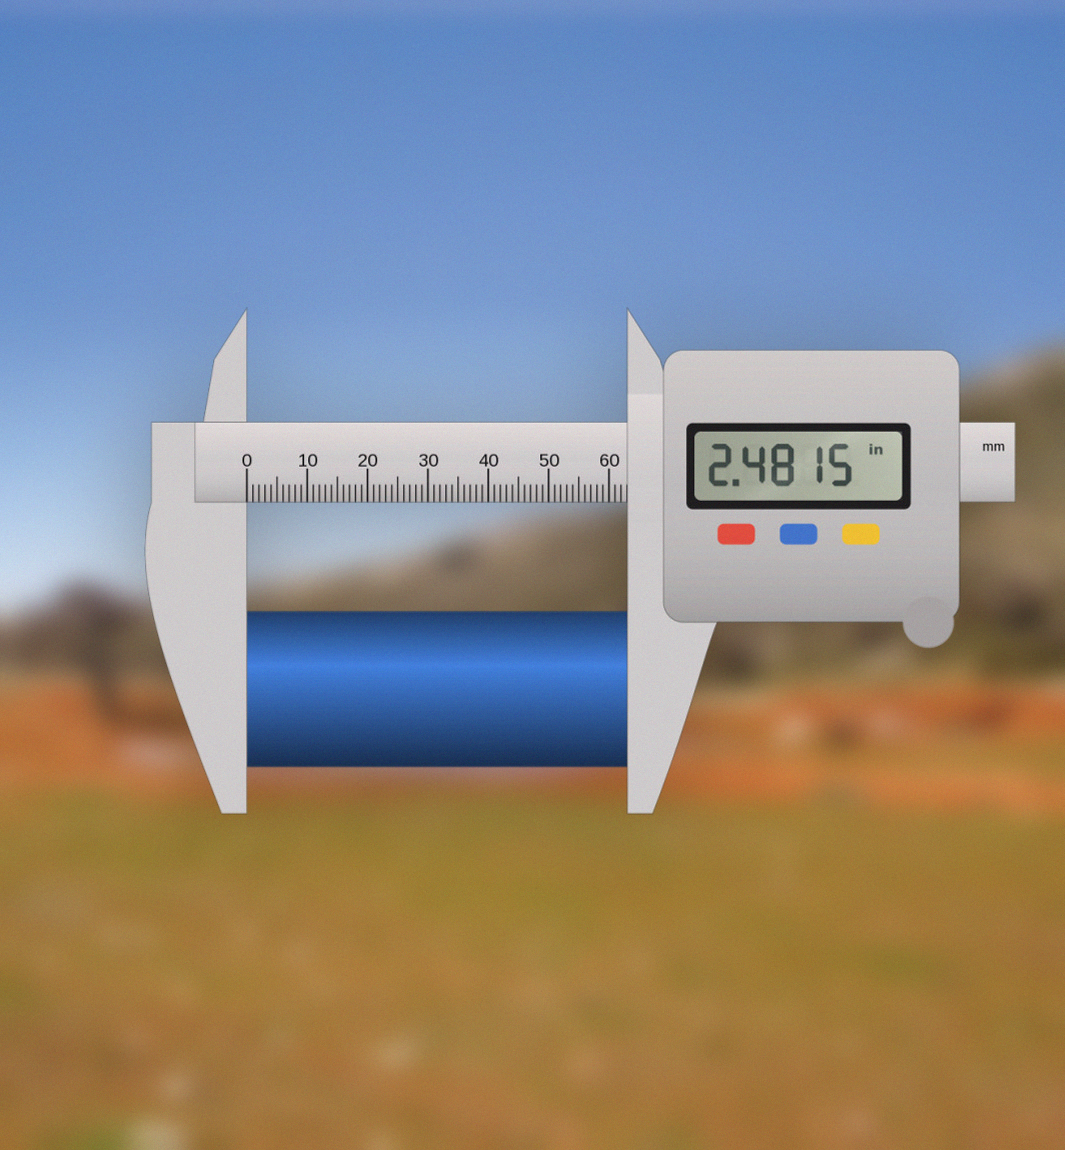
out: {"value": 2.4815, "unit": "in"}
